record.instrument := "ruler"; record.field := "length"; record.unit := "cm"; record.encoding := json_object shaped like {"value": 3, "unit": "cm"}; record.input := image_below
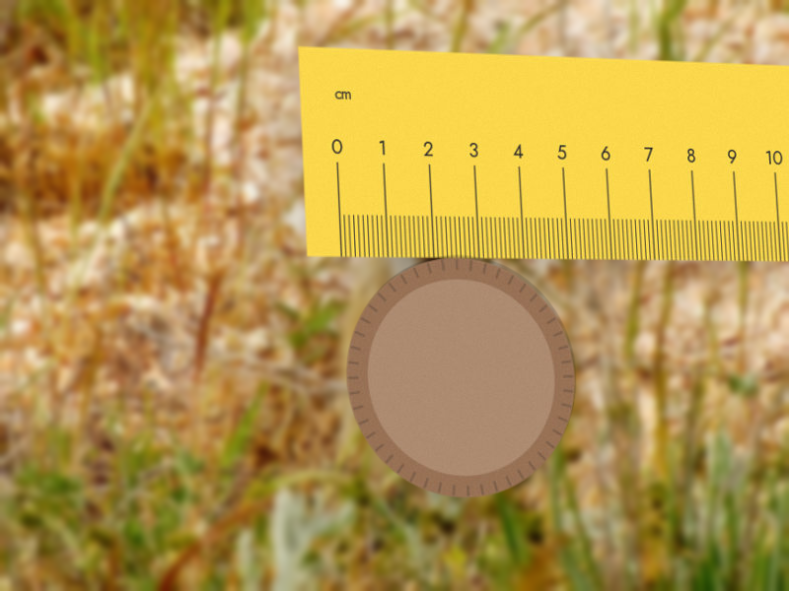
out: {"value": 5, "unit": "cm"}
